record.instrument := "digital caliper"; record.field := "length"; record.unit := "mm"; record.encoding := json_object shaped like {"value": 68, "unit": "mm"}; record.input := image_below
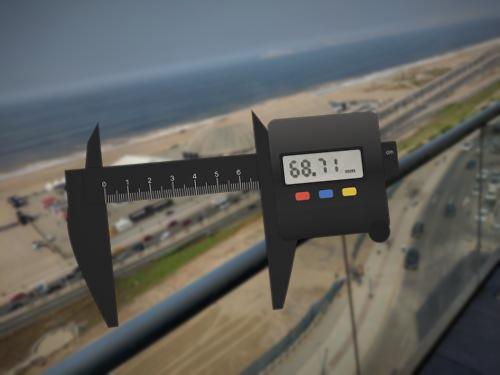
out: {"value": 68.71, "unit": "mm"}
